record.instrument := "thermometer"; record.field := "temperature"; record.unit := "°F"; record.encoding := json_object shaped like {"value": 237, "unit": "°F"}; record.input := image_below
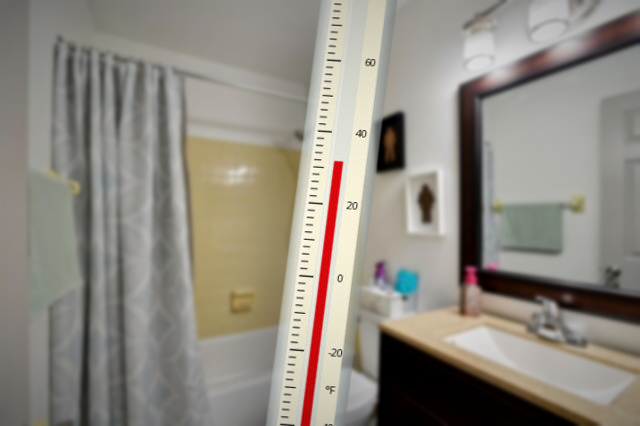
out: {"value": 32, "unit": "°F"}
